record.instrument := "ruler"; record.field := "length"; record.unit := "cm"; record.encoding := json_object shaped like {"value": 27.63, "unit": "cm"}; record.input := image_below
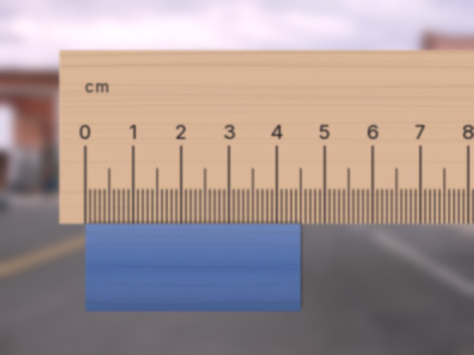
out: {"value": 4.5, "unit": "cm"}
